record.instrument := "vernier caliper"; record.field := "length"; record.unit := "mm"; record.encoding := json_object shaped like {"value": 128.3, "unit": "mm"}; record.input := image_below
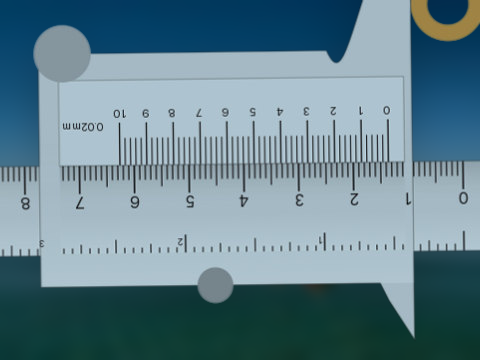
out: {"value": 13.6, "unit": "mm"}
